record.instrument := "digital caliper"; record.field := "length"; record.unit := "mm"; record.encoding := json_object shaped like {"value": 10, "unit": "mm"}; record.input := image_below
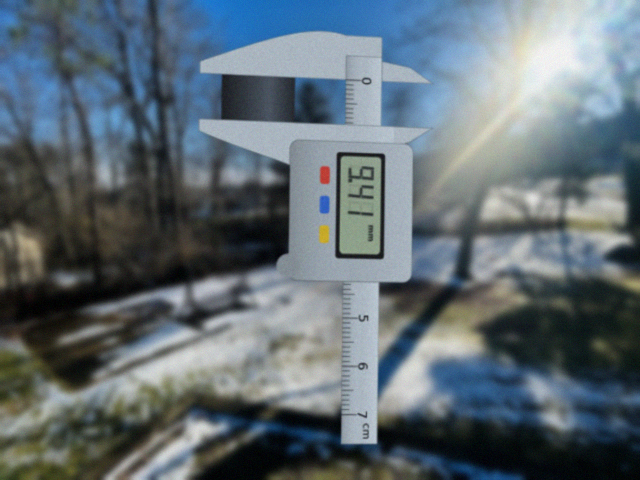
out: {"value": 9.41, "unit": "mm"}
